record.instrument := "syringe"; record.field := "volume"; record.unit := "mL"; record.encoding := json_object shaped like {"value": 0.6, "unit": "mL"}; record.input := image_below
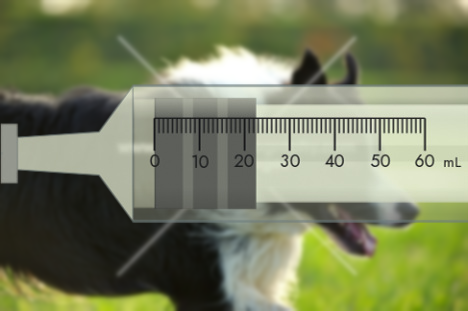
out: {"value": 0, "unit": "mL"}
